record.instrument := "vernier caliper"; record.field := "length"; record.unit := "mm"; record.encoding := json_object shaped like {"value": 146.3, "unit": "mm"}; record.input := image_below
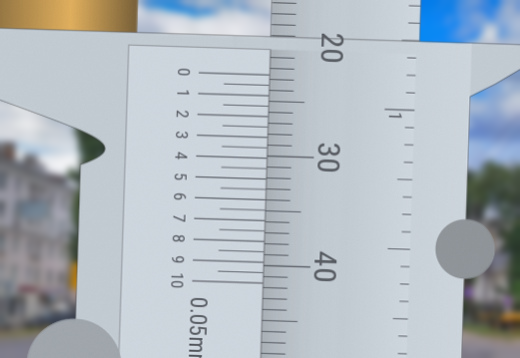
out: {"value": 22.6, "unit": "mm"}
